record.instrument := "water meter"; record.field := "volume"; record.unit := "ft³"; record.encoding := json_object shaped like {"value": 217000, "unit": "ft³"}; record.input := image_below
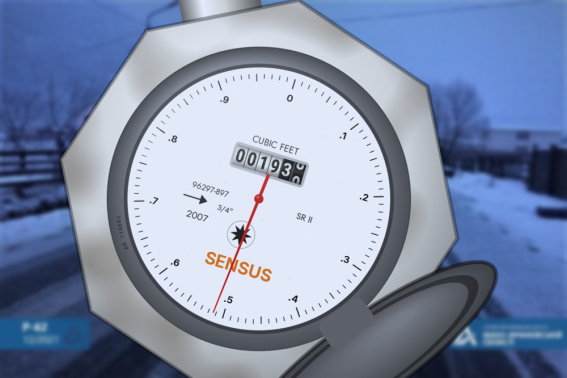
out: {"value": 1938.51, "unit": "ft³"}
